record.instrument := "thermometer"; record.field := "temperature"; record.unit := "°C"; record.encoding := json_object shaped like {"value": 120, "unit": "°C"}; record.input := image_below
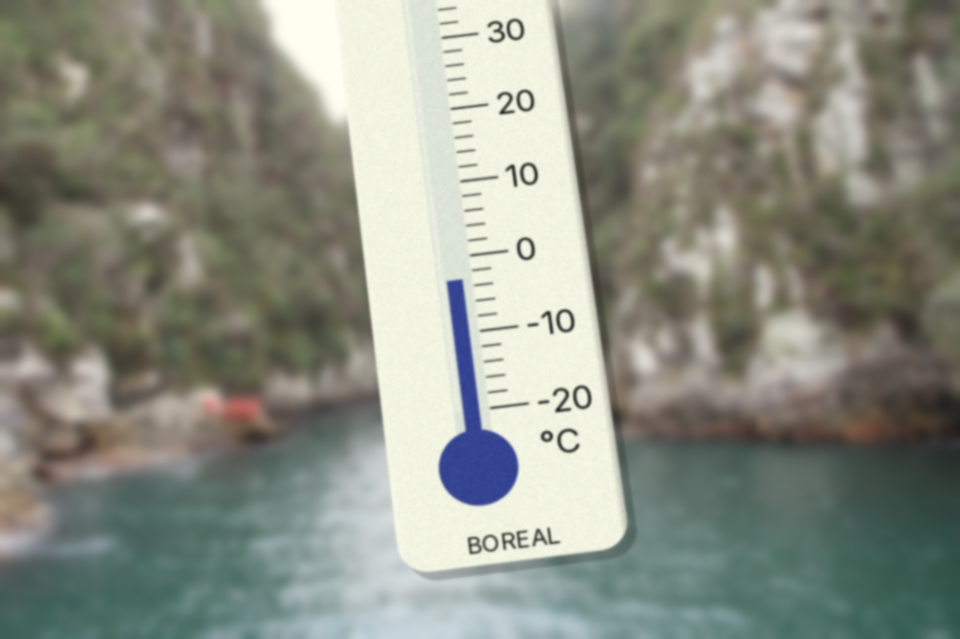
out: {"value": -3, "unit": "°C"}
